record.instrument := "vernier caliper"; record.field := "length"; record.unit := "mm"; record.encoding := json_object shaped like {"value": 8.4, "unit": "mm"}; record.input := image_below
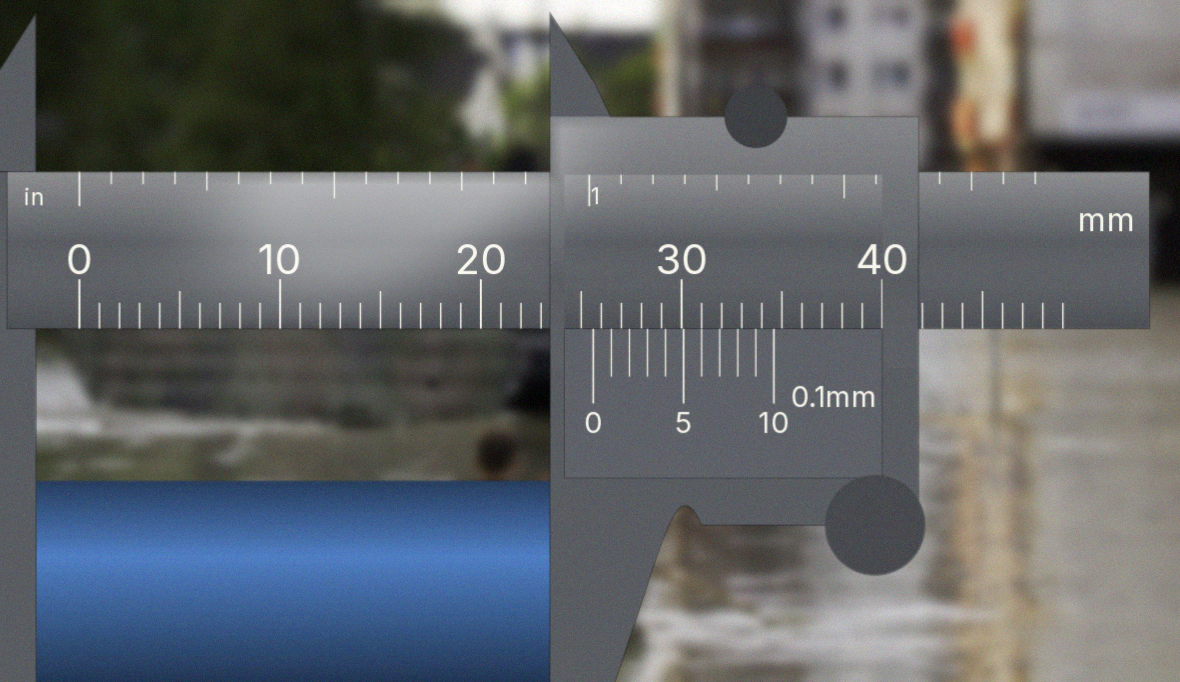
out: {"value": 25.6, "unit": "mm"}
